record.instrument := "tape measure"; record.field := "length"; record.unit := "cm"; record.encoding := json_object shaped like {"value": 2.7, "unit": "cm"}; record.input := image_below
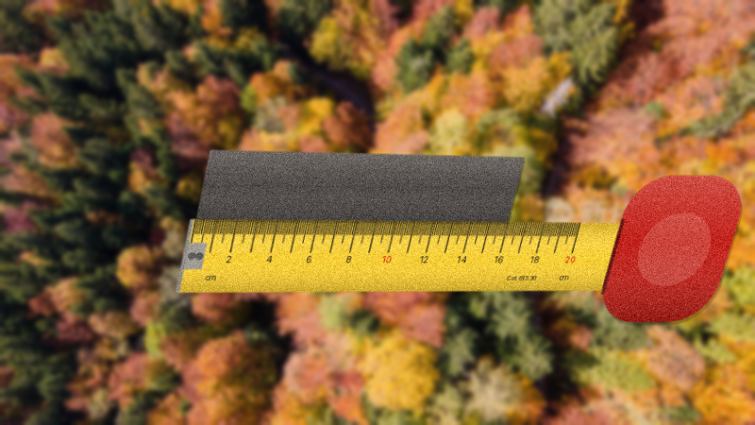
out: {"value": 16, "unit": "cm"}
